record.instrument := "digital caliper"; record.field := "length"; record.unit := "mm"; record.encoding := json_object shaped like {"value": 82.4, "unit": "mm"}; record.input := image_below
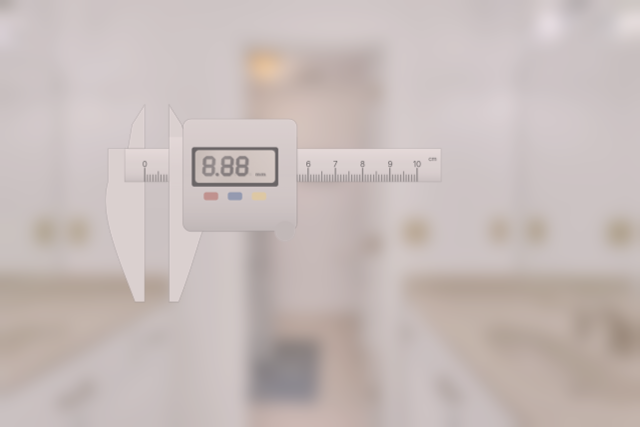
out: {"value": 8.88, "unit": "mm"}
